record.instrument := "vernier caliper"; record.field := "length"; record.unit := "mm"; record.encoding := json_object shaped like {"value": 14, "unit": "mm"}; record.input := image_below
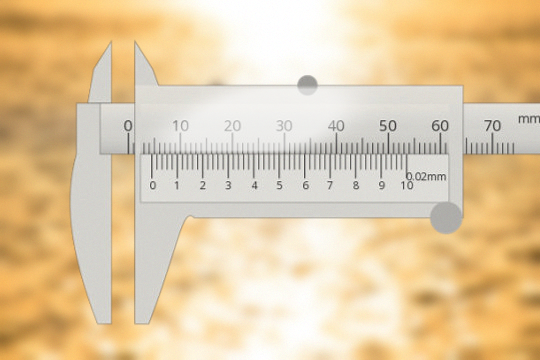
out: {"value": 4.5, "unit": "mm"}
